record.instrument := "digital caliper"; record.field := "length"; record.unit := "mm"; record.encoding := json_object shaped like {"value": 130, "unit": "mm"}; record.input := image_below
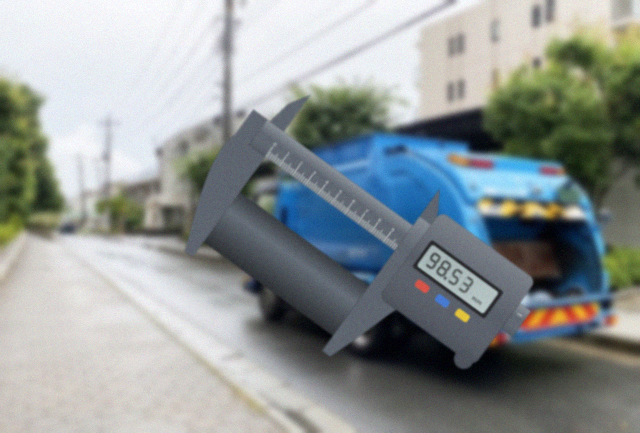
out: {"value": 98.53, "unit": "mm"}
